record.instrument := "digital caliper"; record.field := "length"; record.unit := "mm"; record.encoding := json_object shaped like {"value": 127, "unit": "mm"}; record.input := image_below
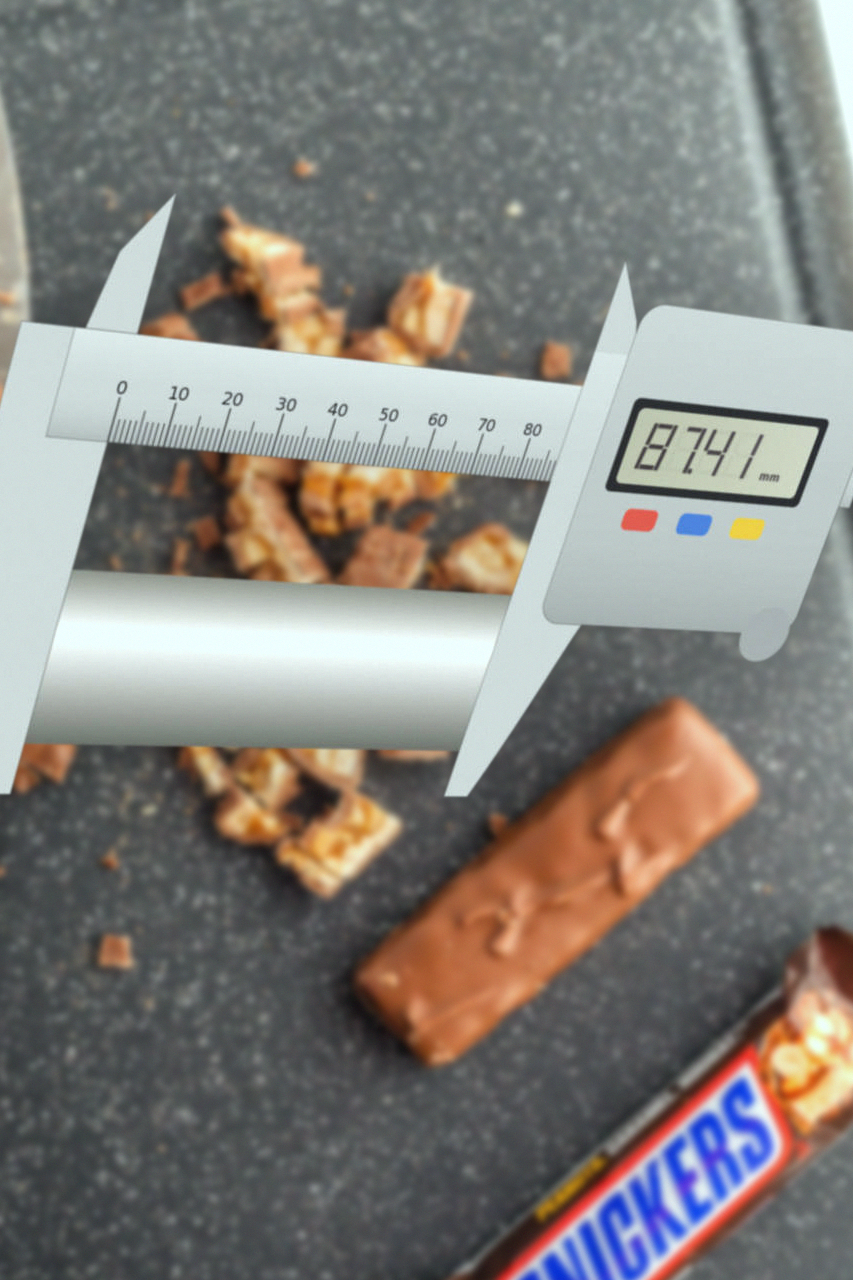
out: {"value": 87.41, "unit": "mm"}
